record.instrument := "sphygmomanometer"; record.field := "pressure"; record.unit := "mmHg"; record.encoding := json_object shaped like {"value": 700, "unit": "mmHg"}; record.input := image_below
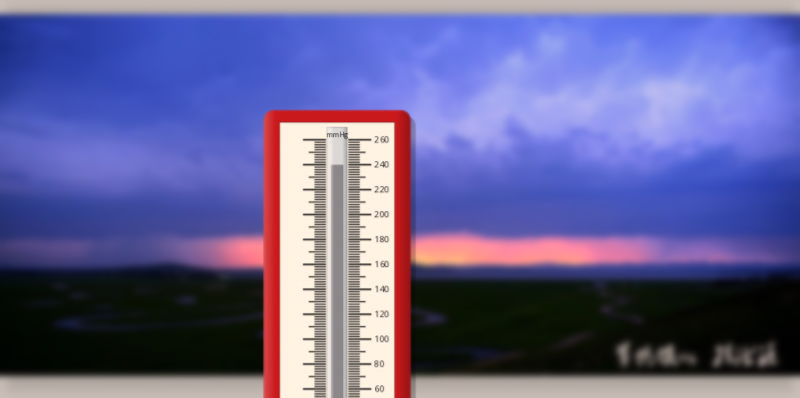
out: {"value": 240, "unit": "mmHg"}
